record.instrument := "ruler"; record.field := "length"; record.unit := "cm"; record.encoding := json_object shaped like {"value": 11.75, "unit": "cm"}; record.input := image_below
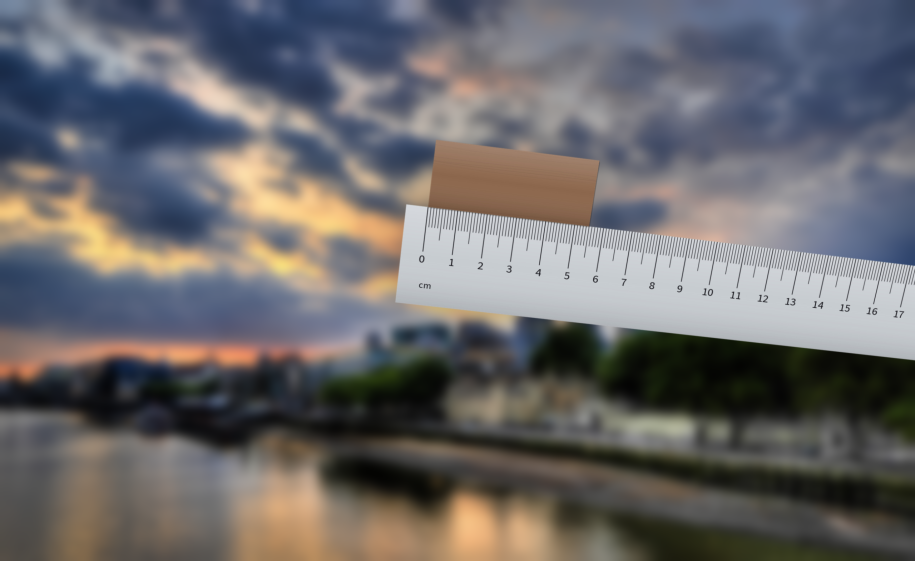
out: {"value": 5.5, "unit": "cm"}
